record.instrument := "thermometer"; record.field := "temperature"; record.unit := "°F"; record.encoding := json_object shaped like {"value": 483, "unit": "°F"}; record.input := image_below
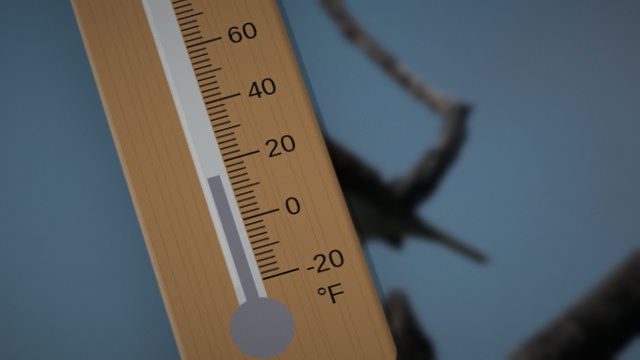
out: {"value": 16, "unit": "°F"}
